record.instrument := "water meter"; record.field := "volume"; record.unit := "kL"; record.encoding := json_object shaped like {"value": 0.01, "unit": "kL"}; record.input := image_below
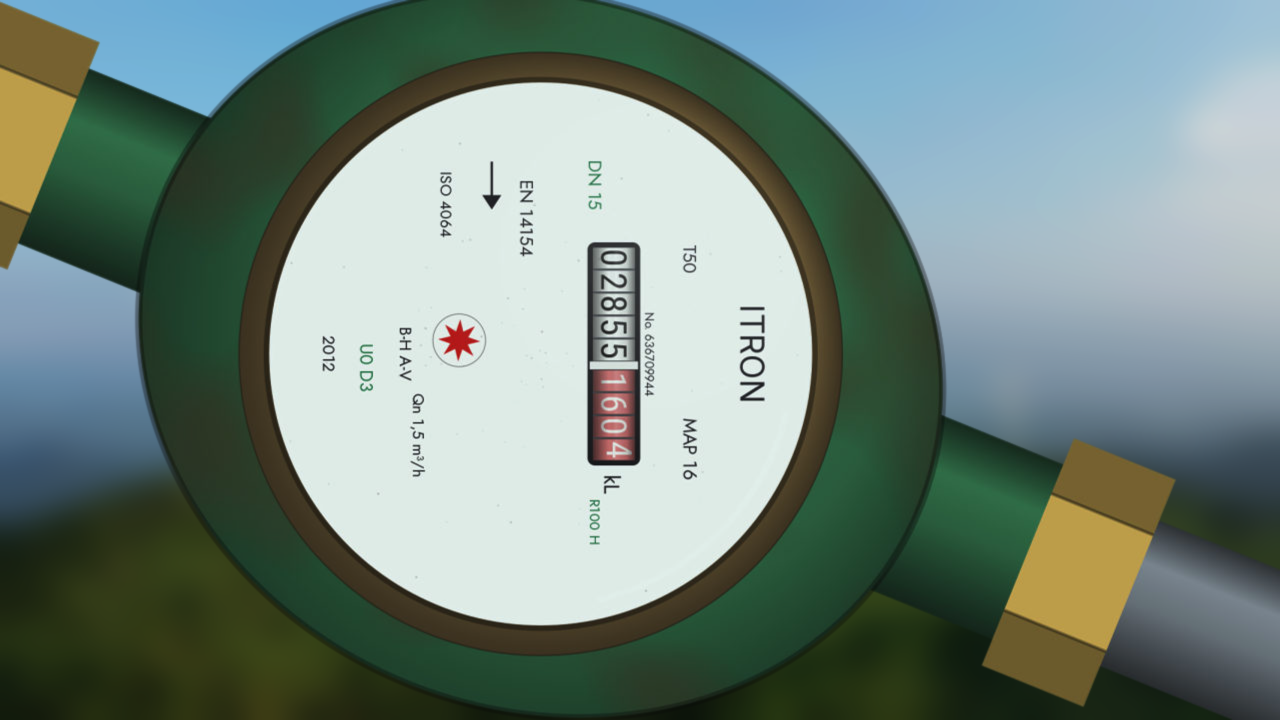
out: {"value": 2855.1604, "unit": "kL"}
